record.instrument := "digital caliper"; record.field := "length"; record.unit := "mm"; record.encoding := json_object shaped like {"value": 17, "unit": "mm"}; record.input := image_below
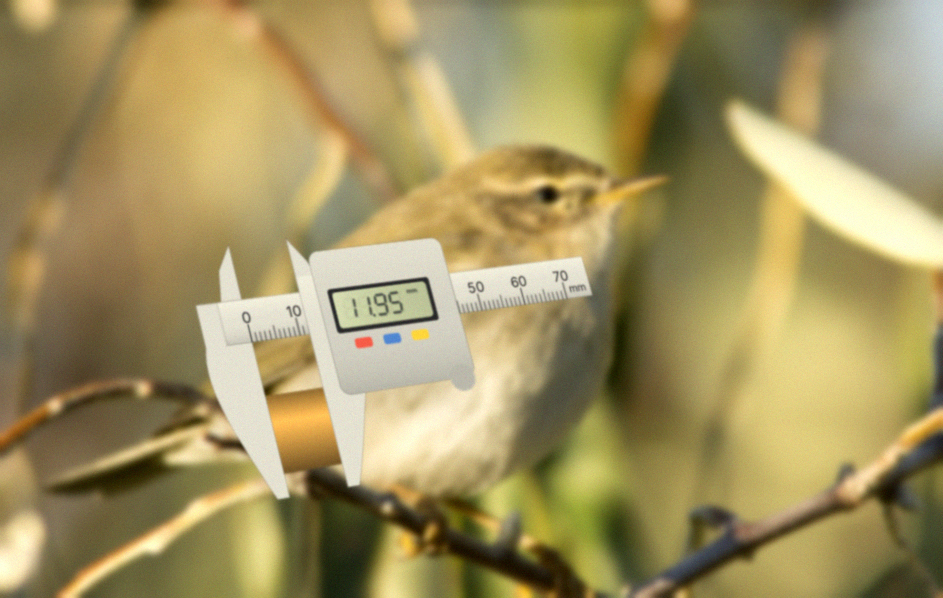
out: {"value": 11.95, "unit": "mm"}
